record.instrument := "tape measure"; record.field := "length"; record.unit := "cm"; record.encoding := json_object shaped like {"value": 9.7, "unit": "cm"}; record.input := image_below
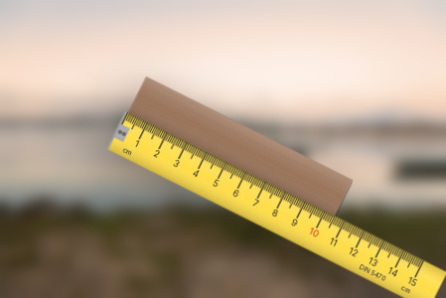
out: {"value": 10.5, "unit": "cm"}
